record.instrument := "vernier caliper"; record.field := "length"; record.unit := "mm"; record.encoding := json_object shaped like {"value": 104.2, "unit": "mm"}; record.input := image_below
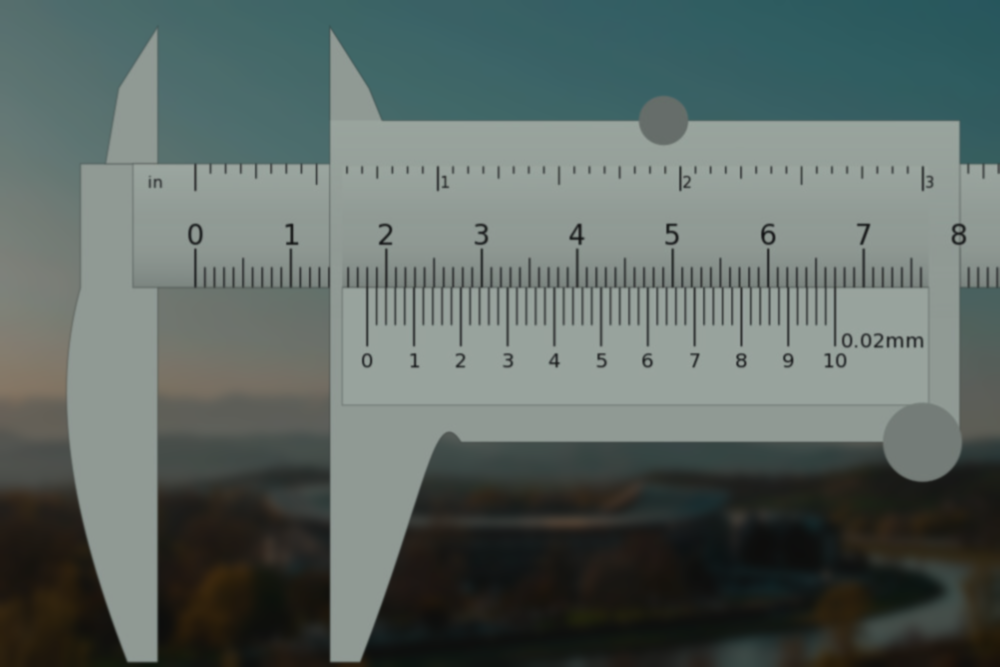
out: {"value": 18.0, "unit": "mm"}
